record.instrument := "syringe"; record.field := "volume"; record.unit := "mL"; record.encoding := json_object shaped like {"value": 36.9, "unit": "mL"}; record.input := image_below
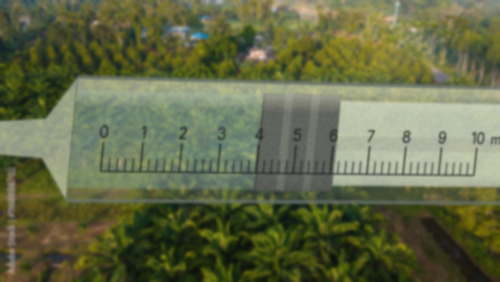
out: {"value": 4, "unit": "mL"}
